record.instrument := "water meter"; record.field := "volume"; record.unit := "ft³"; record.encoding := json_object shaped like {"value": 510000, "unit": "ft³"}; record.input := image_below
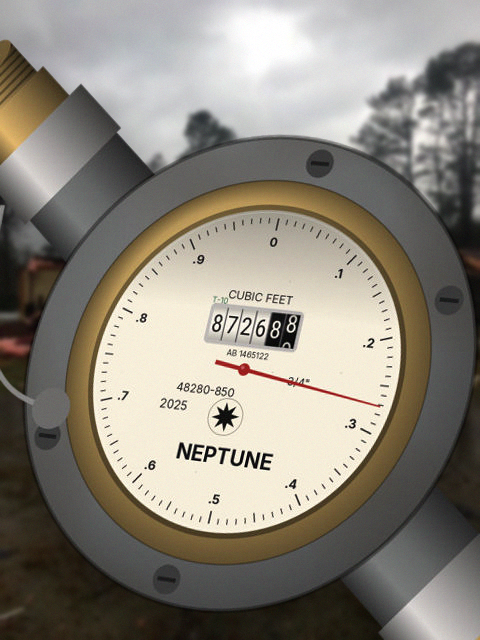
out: {"value": 872688.27, "unit": "ft³"}
